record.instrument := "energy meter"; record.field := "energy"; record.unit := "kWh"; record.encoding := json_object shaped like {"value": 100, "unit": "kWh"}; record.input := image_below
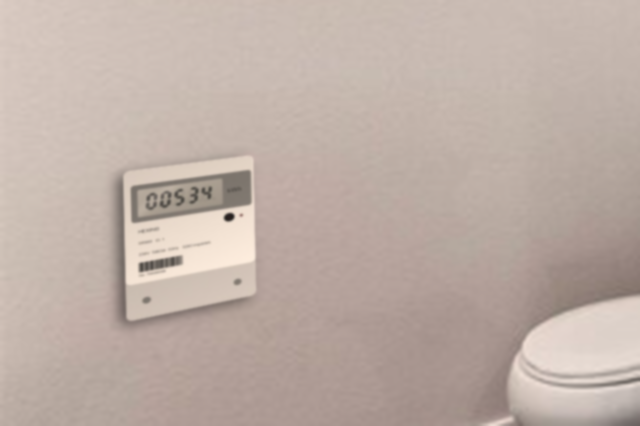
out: {"value": 534, "unit": "kWh"}
